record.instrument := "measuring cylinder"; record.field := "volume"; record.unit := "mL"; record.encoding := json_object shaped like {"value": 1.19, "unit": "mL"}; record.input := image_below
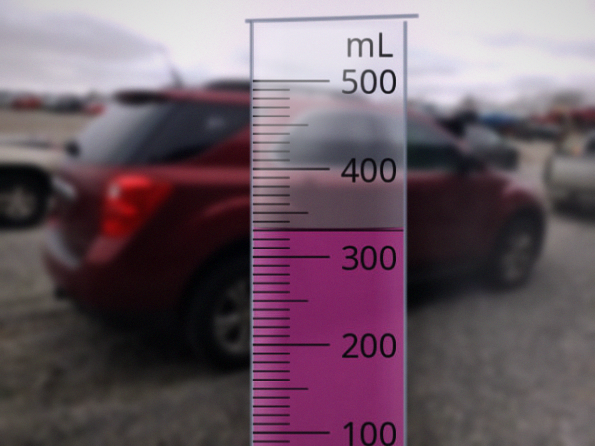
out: {"value": 330, "unit": "mL"}
